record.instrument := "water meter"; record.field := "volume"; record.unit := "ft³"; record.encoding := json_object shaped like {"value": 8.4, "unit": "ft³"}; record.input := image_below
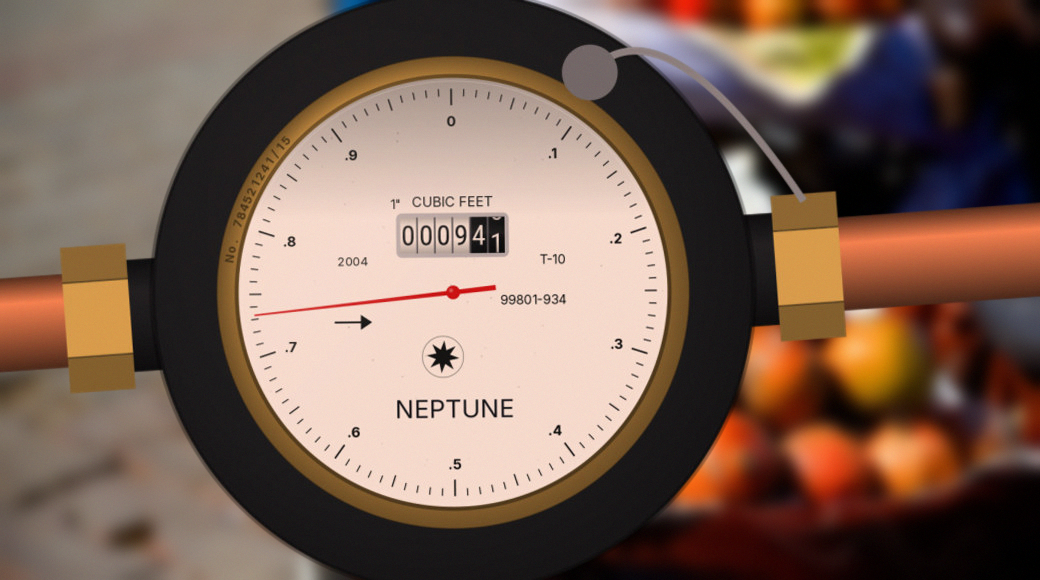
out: {"value": 940.73, "unit": "ft³"}
